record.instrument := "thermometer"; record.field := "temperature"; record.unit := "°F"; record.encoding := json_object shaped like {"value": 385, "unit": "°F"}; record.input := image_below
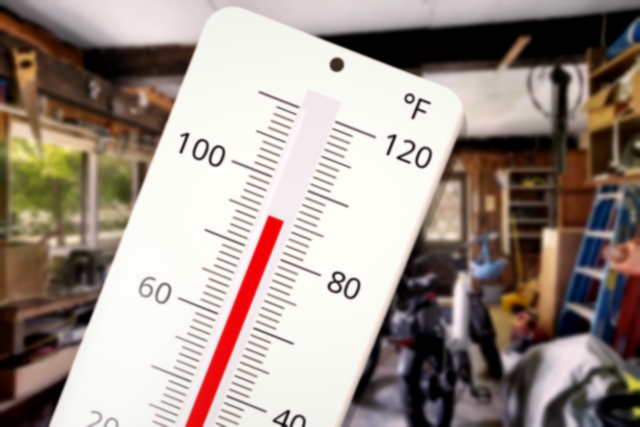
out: {"value": 90, "unit": "°F"}
